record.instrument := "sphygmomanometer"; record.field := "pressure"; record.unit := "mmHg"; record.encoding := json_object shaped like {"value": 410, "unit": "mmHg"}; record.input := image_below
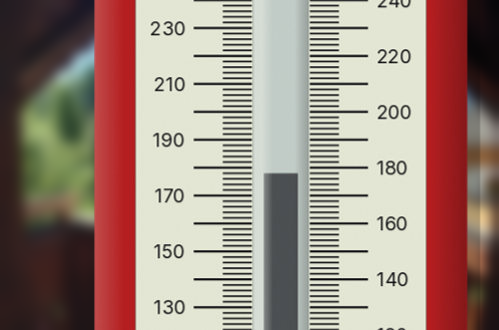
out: {"value": 178, "unit": "mmHg"}
